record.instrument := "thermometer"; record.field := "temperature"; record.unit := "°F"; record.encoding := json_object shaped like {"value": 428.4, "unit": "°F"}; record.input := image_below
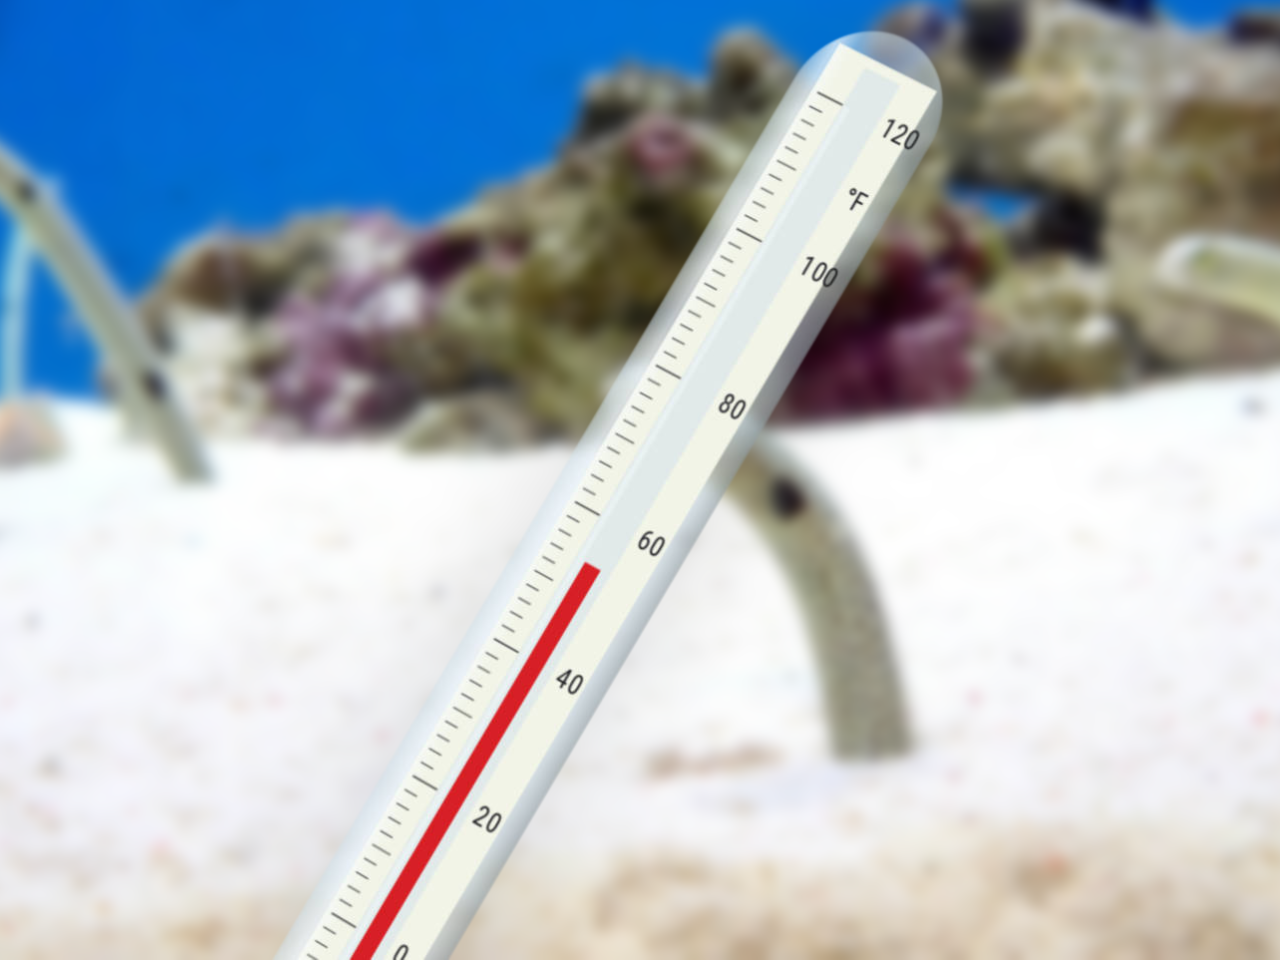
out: {"value": 54, "unit": "°F"}
